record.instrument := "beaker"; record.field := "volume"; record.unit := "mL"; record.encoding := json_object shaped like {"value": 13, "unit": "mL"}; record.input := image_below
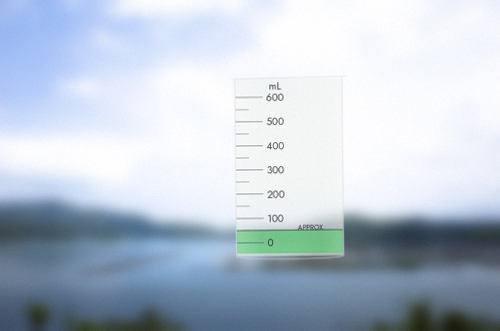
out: {"value": 50, "unit": "mL"}
